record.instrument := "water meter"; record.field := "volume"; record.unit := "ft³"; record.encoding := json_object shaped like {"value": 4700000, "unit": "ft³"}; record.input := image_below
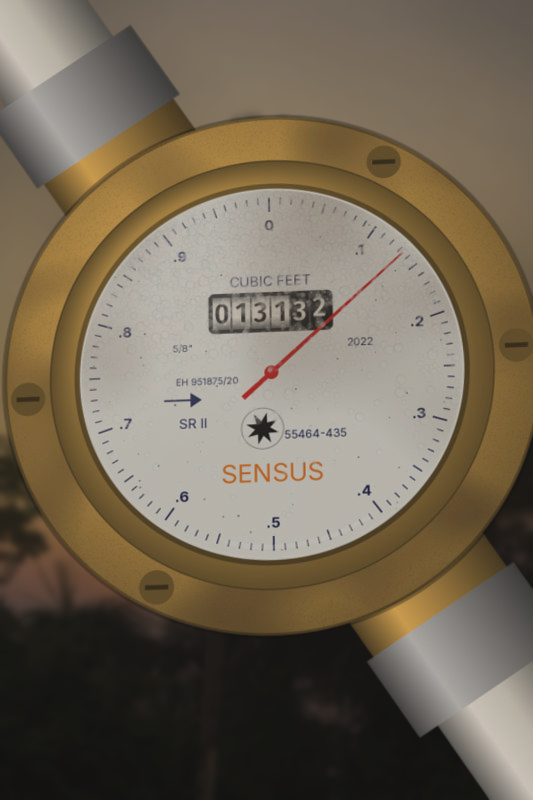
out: {"value": 13132.13, "unit": "ft³"}
